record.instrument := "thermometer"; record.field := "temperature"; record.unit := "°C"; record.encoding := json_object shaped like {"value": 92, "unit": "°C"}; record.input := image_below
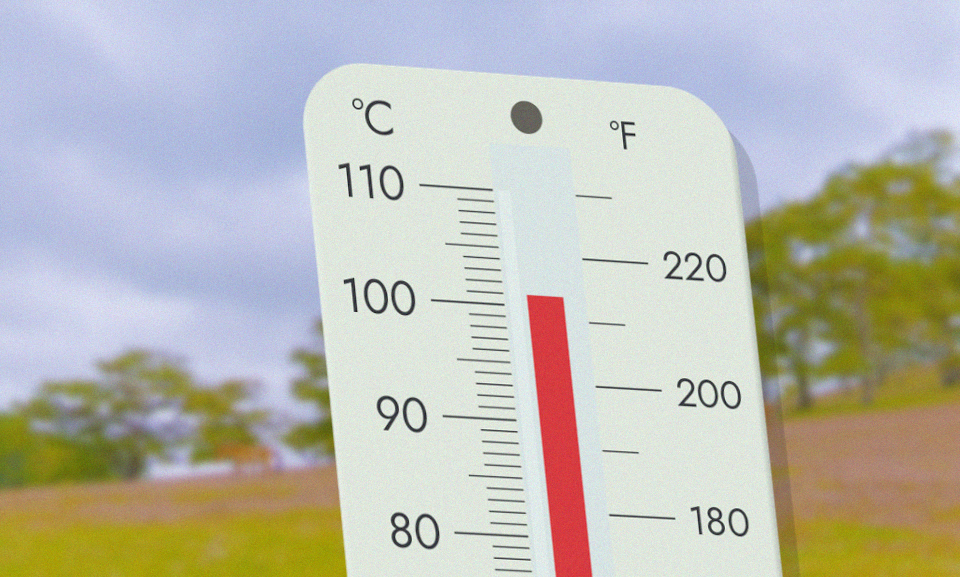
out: {"value": 101, "unit": "°C"}
